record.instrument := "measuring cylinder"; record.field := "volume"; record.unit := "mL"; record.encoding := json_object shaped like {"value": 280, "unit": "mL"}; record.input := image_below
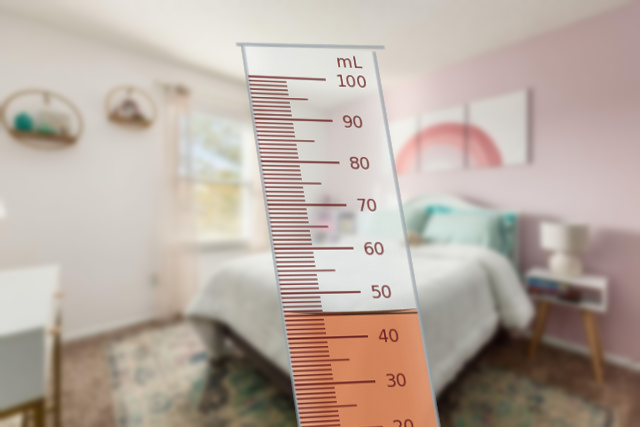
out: {"value": 45, "unit": "mL"}
